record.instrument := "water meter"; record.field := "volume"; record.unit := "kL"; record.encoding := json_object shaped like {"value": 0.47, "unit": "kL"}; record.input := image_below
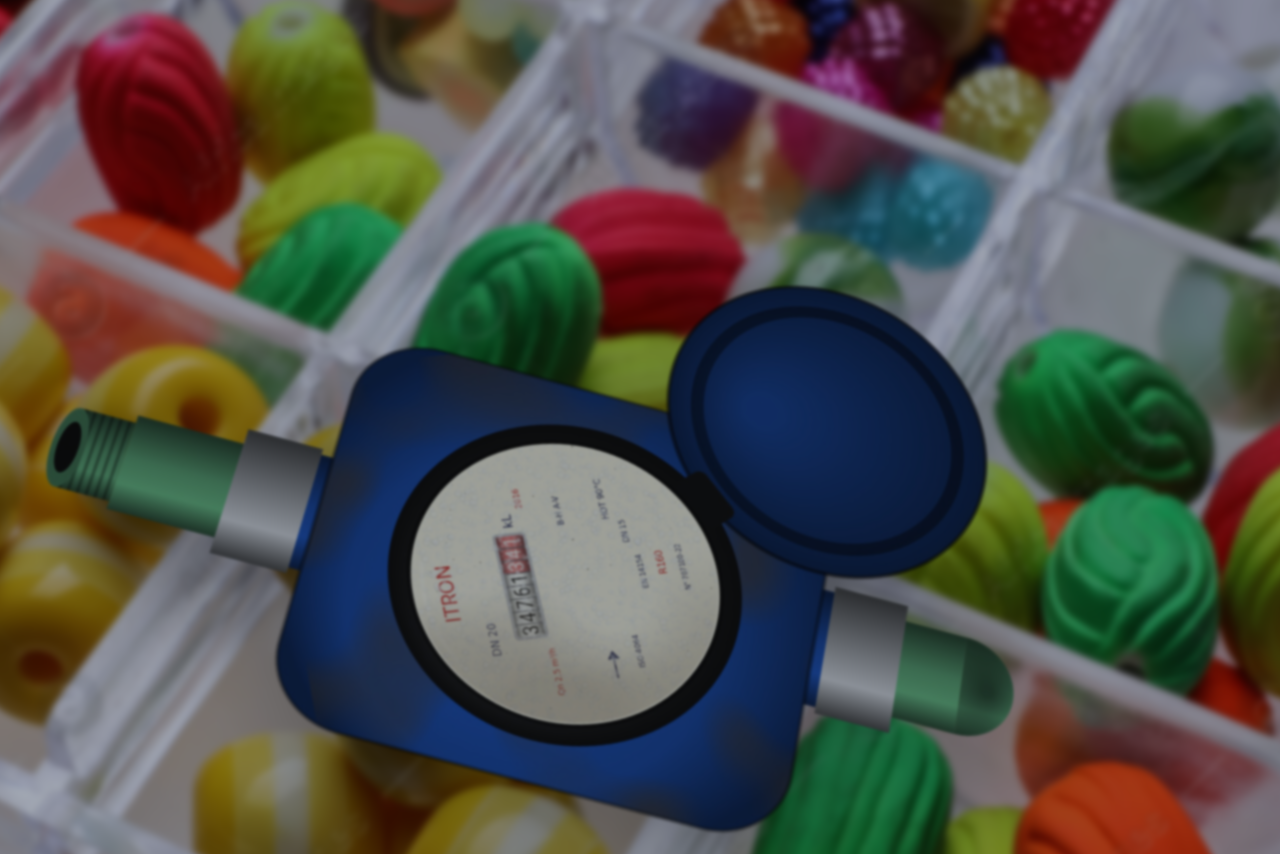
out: {"value": 34761.341, "unit": "kL"}
